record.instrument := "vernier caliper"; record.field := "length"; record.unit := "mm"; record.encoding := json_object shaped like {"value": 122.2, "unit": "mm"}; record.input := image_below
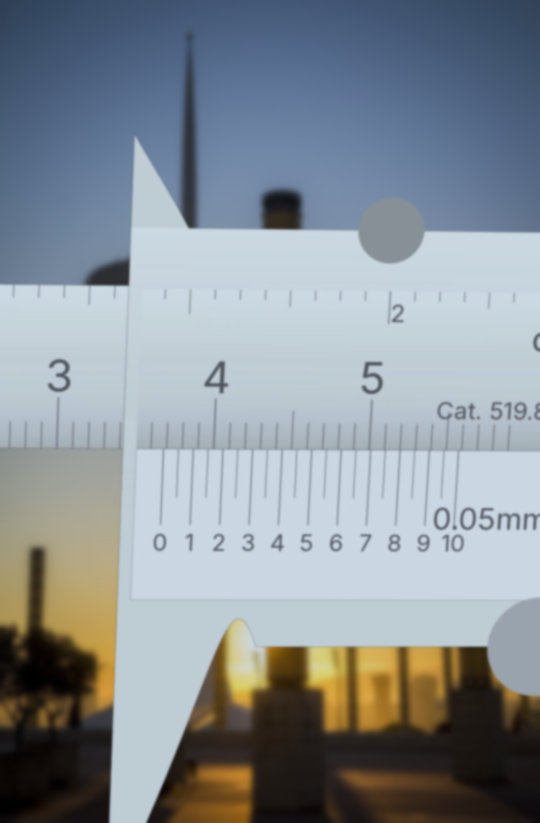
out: {"value": 36.8, "unit": "mm"}
